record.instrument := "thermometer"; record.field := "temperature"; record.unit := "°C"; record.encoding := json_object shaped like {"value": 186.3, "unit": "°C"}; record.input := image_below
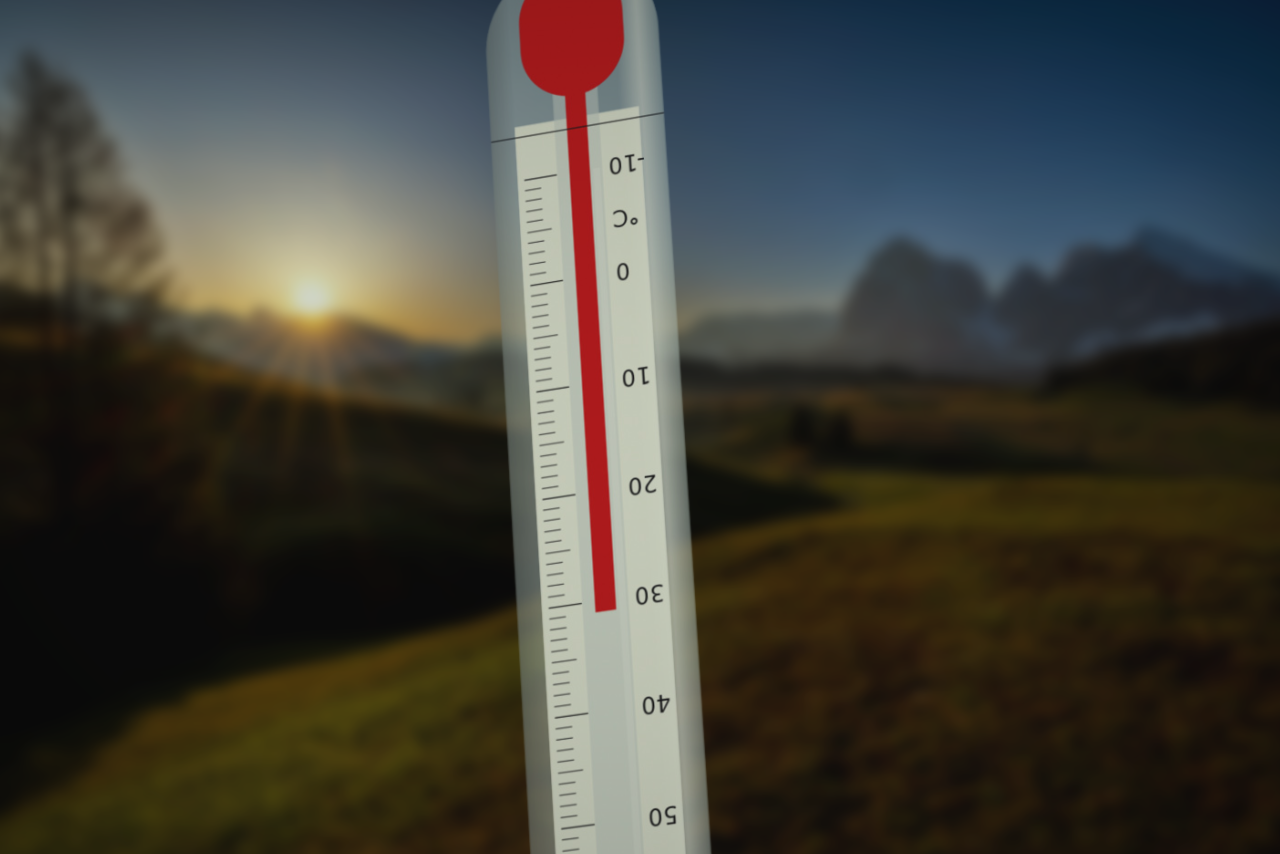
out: {"value": 31, "unit": "°C"}
